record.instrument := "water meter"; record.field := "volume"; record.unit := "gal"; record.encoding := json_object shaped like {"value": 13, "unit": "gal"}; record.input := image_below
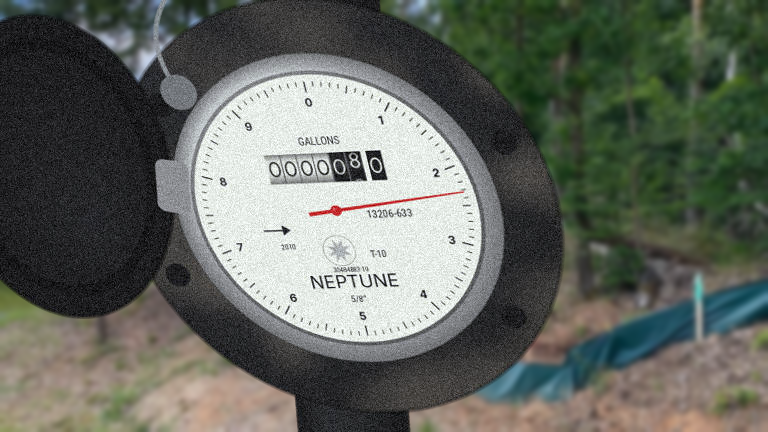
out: {"value": 82.3, "unit": "gal"}
